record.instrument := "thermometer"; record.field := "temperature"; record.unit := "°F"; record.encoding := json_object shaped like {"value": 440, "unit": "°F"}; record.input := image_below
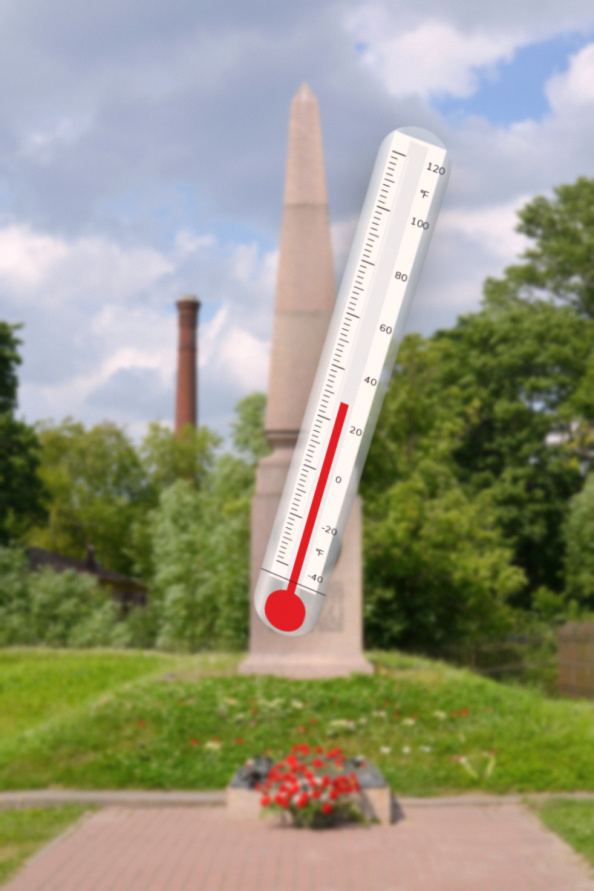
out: {"value": 28, "unit": "°F"}
